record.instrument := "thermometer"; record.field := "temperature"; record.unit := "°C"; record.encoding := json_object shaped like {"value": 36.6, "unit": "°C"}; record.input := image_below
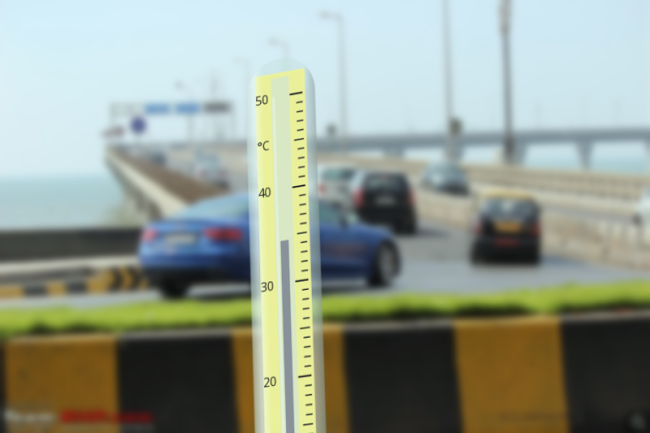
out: {"value": 34.5, "unit": "°C"}
